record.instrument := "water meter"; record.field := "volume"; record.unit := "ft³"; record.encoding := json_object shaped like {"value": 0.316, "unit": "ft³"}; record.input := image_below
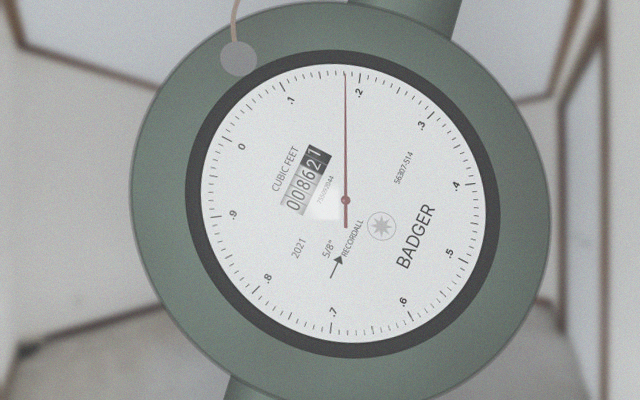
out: {"value": 8621.18, "unit": "ft³"}
